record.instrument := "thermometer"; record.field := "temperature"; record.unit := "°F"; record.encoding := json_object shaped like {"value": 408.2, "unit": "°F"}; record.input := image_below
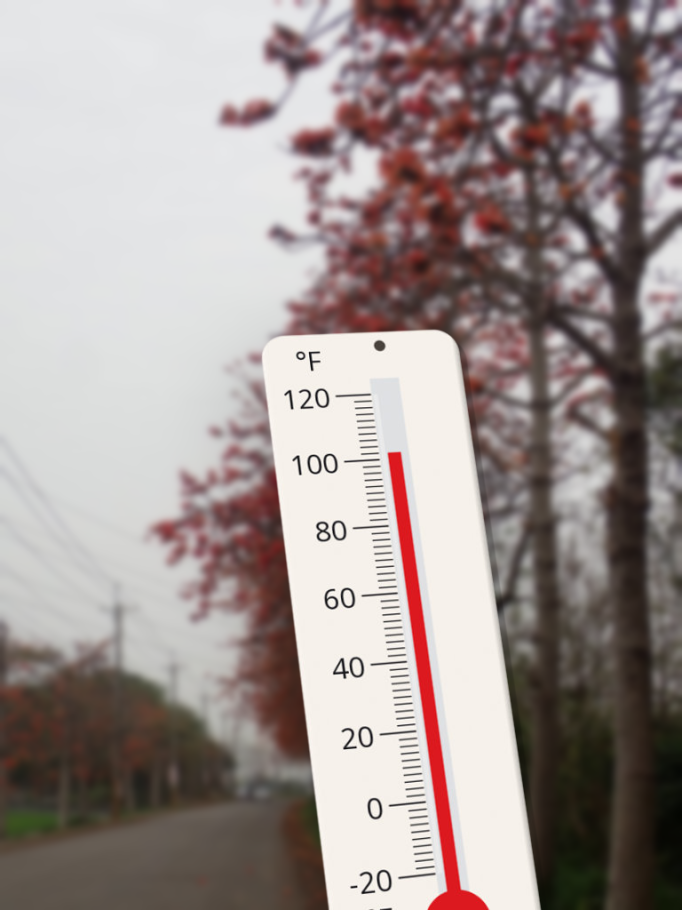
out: {"value": 102, "unit": "°F"}
